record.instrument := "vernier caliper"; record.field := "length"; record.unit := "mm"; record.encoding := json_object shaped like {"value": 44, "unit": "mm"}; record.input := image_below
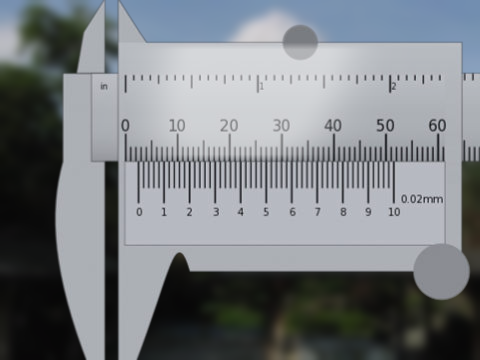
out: {"value": 2.5, "unit": "mm"}
